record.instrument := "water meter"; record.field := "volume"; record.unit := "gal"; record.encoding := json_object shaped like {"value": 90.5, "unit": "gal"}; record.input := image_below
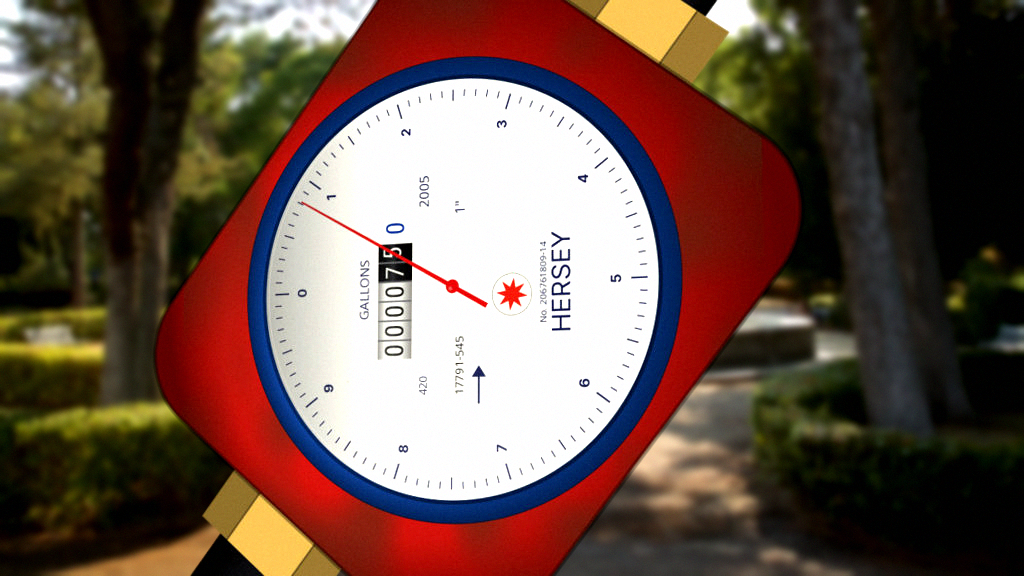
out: {"value": 750.8, "unit": "gal"}
